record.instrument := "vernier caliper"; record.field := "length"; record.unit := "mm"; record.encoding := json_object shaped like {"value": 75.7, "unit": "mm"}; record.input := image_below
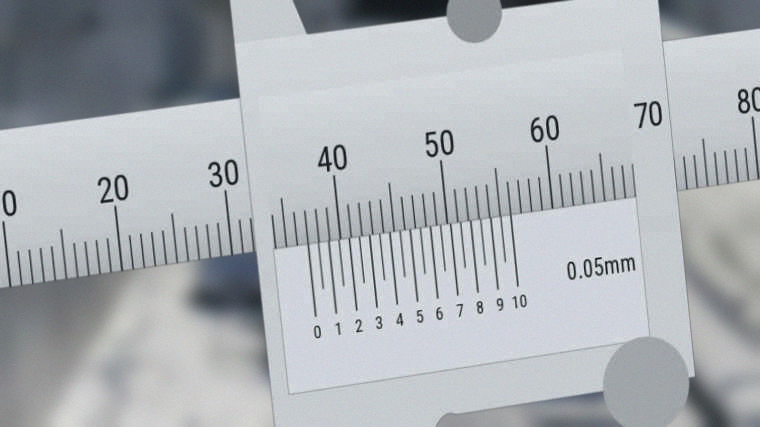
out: {"value": 37.0, "unit": "mm"}
